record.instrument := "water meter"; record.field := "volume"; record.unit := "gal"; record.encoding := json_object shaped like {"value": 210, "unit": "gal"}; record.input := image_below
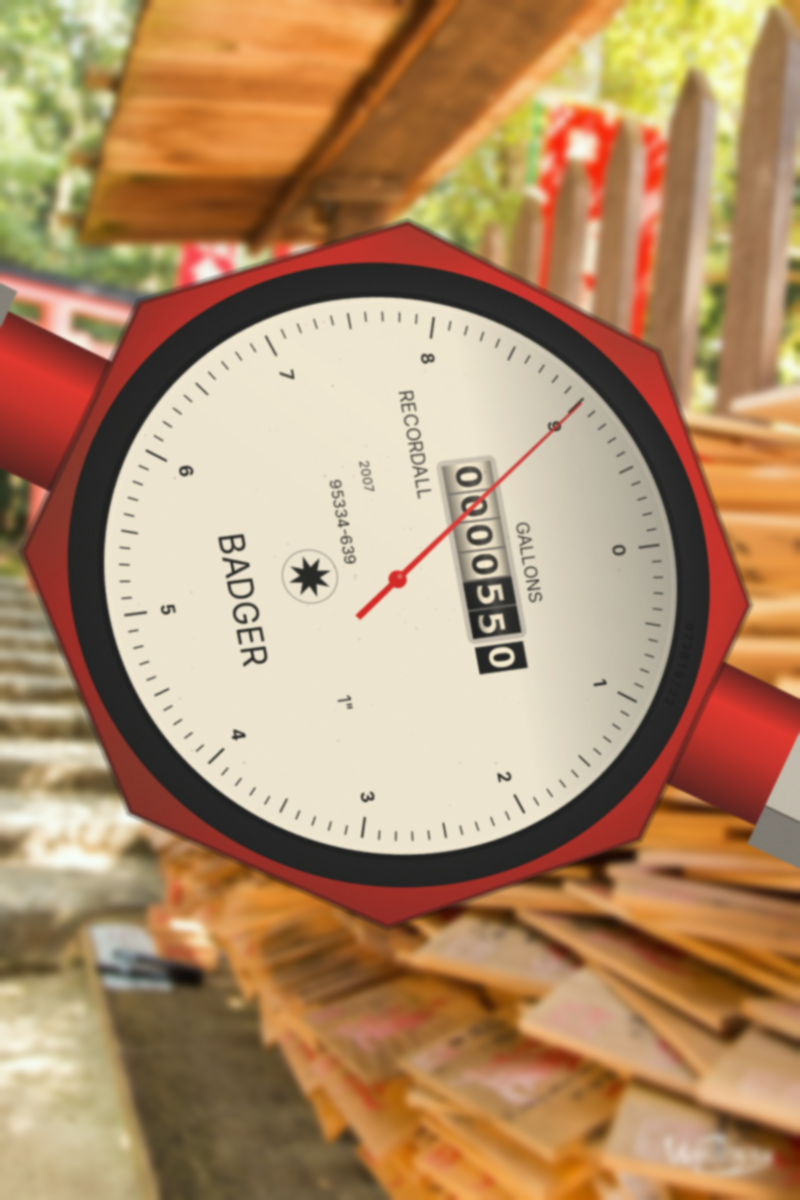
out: {"value": 549.0, "unit": "gal"}
